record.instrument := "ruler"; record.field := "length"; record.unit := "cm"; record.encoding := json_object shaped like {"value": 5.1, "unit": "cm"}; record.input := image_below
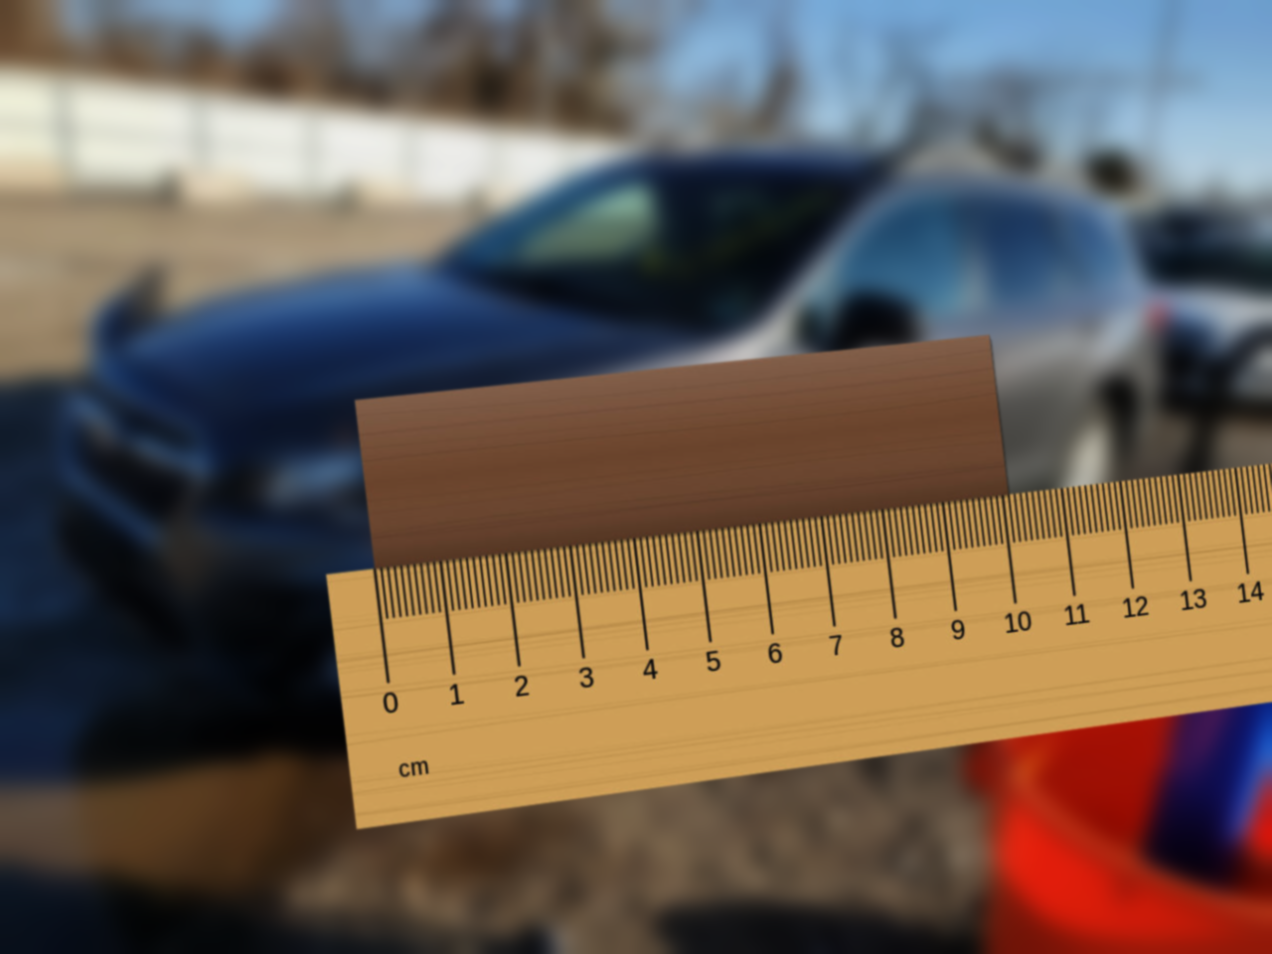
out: {"value": 10.1, "unit": "cm"}
